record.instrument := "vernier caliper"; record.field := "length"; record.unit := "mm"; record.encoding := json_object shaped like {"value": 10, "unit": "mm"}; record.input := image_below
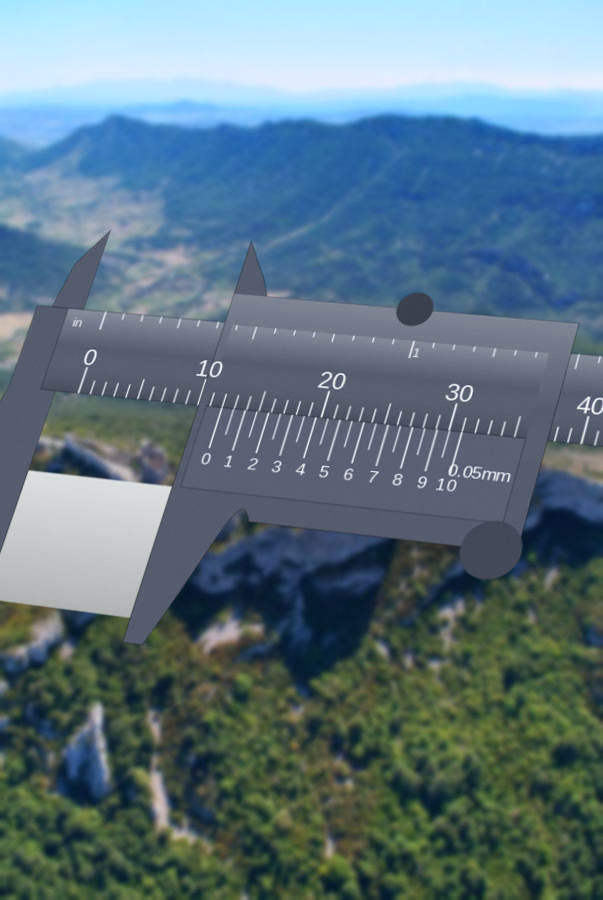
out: {"value": 12.0, "unit": "mm"}
